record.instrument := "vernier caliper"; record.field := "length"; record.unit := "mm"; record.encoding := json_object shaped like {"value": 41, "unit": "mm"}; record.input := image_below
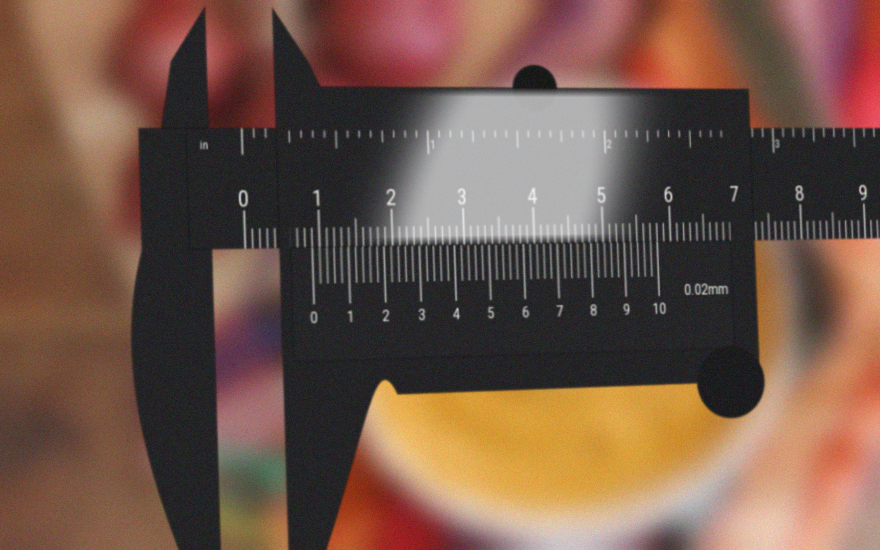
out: {"value": 9.0, "unit": "mm"}
